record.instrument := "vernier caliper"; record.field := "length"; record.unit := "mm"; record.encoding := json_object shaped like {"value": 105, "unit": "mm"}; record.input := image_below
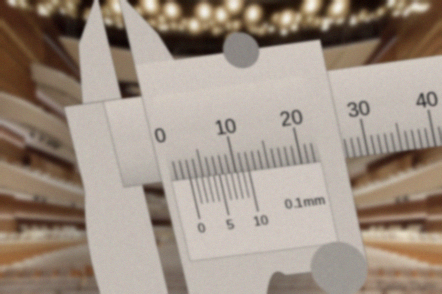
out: {"value": 3.0, "unit": "mm"}
